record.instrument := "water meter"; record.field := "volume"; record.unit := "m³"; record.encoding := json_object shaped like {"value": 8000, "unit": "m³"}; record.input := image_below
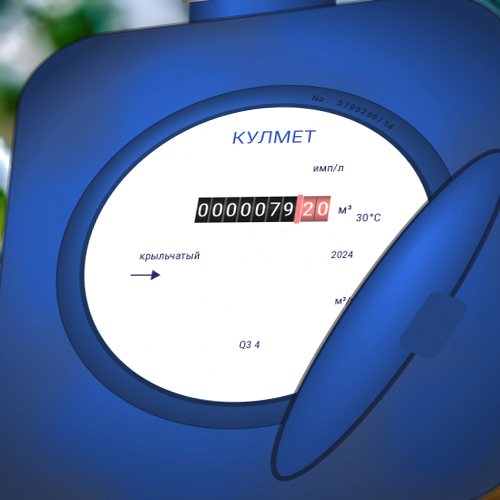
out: {"value": 79.20, "unit": "m³"}
